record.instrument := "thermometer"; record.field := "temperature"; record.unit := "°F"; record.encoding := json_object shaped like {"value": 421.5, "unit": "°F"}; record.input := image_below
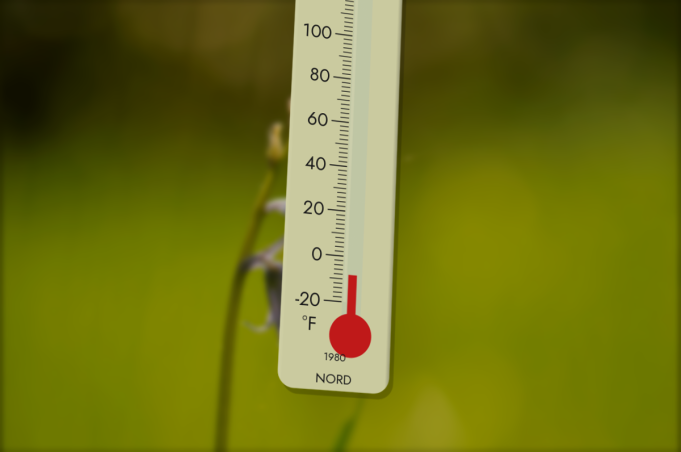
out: {"value": -8, "unit": "°F"}
